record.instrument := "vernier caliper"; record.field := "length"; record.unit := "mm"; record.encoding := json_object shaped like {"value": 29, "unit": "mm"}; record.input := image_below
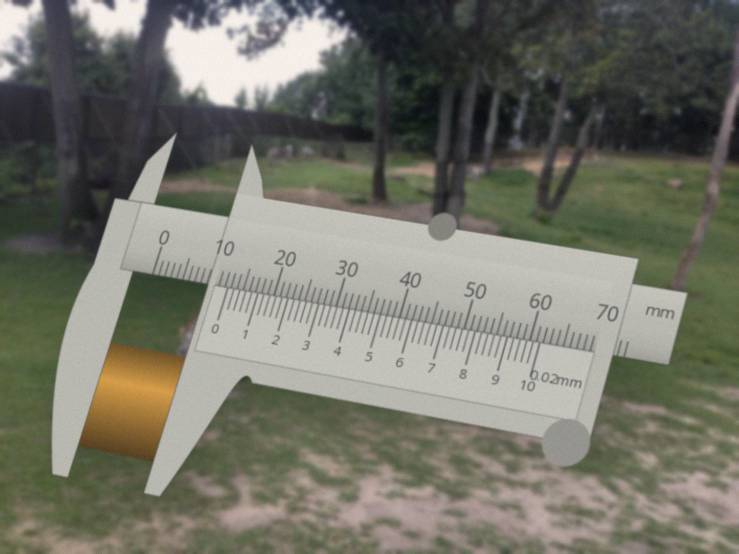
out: {"value": 12.5, "unit": "mm"}
